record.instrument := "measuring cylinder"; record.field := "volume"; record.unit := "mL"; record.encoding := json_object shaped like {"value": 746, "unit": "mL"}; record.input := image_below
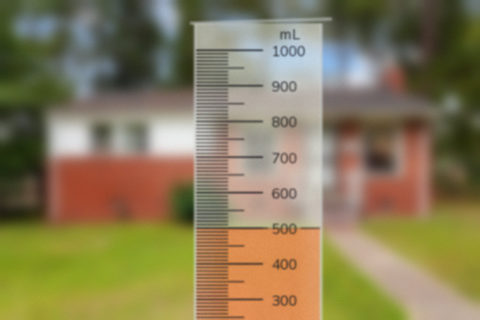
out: {"value": 500, "unit": "mL"}
